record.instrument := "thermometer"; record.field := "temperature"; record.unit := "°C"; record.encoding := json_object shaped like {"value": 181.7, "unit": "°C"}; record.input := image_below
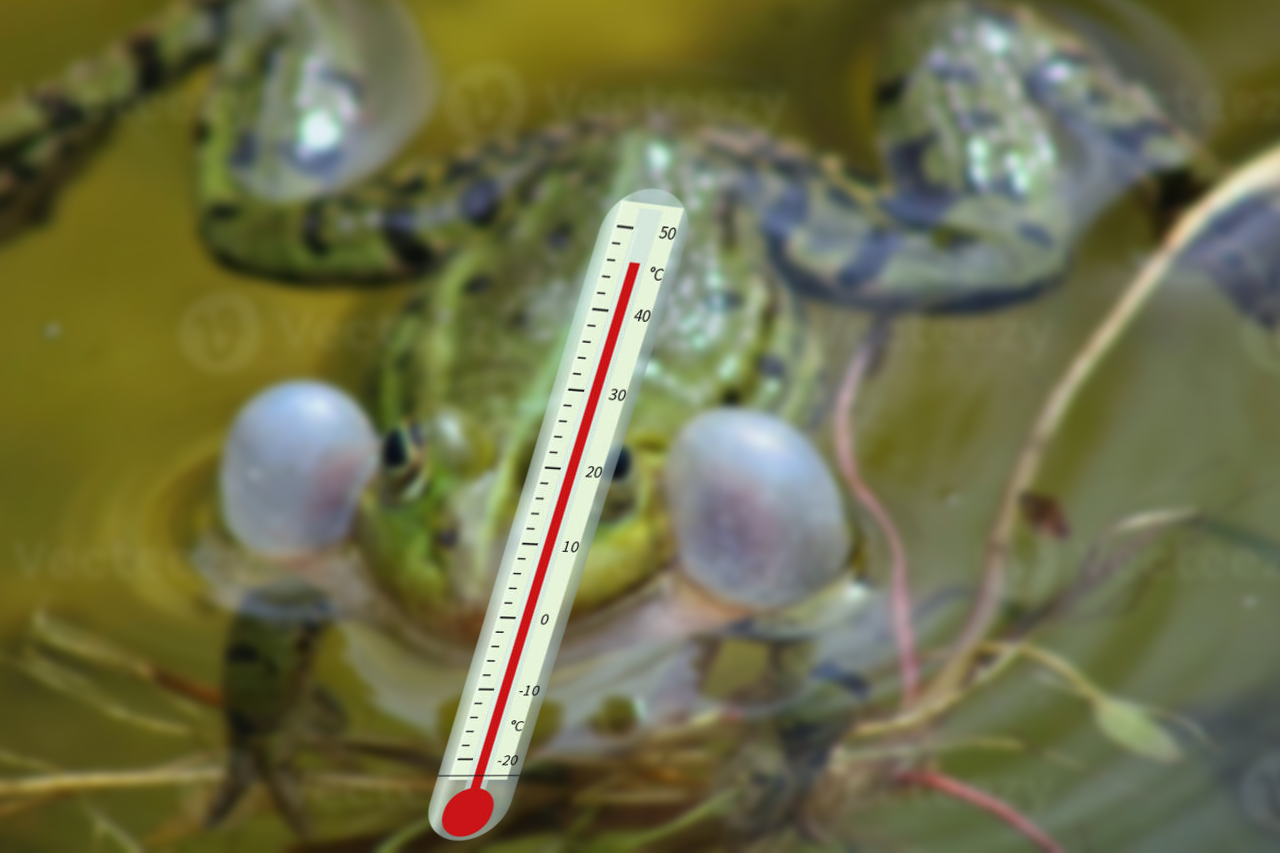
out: {"value": 46, "unit": "°C"}
